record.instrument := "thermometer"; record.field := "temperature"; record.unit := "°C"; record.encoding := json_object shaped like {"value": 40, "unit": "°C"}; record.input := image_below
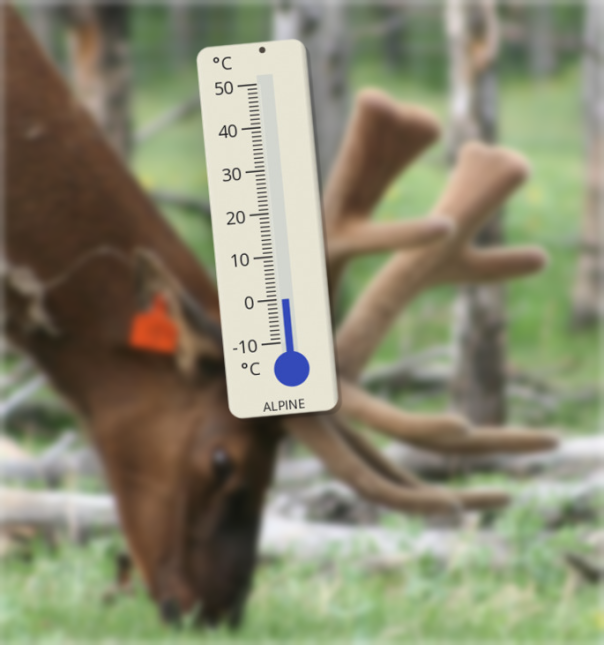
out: {"value": 0, "unit": "°C"}
